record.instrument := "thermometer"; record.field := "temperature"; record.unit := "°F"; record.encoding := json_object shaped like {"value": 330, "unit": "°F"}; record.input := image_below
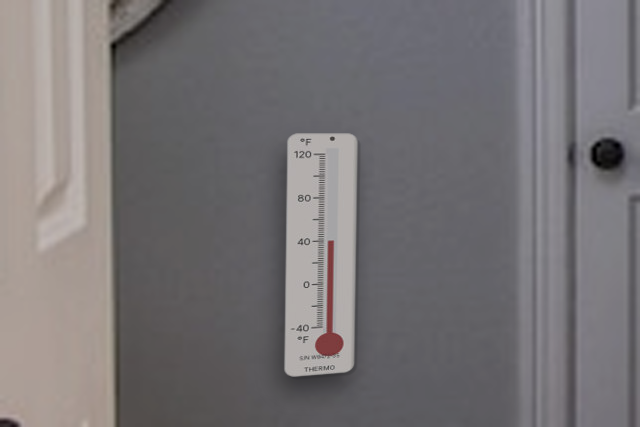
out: {"value": 40, "unit": "°F"}
